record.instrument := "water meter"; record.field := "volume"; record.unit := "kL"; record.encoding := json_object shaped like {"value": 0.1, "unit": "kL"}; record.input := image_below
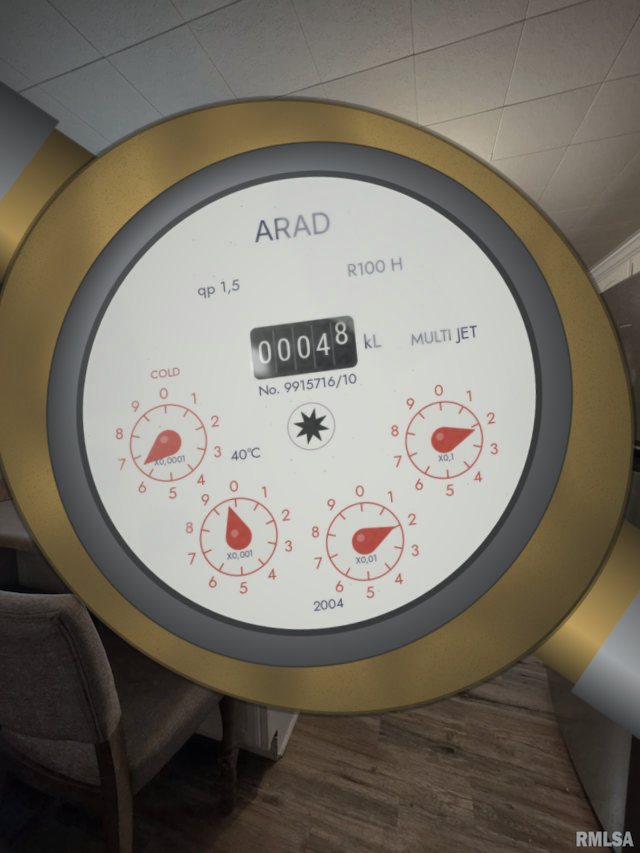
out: {"value": 48.2196, "unit": "kL"}
